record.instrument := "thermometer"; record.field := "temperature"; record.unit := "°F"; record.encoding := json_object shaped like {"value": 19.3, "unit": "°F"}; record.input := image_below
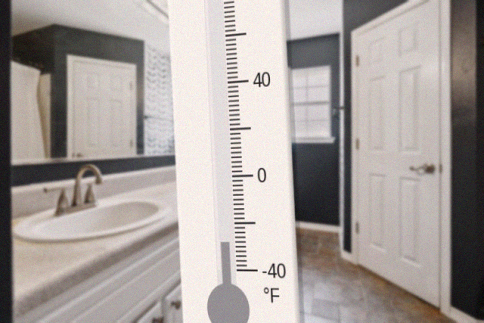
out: {"value": -28, "unit": "°F"}
